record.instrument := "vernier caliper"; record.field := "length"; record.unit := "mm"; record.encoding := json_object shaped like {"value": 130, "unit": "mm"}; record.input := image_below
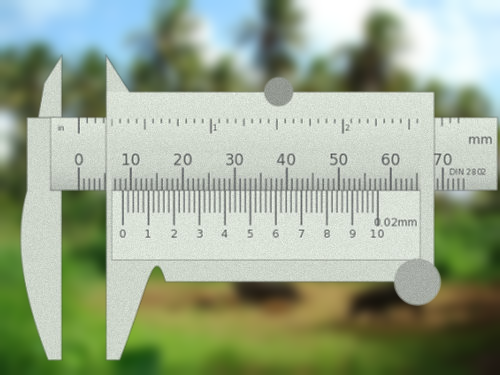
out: {"value": 8.5, "unit": "mm"}
